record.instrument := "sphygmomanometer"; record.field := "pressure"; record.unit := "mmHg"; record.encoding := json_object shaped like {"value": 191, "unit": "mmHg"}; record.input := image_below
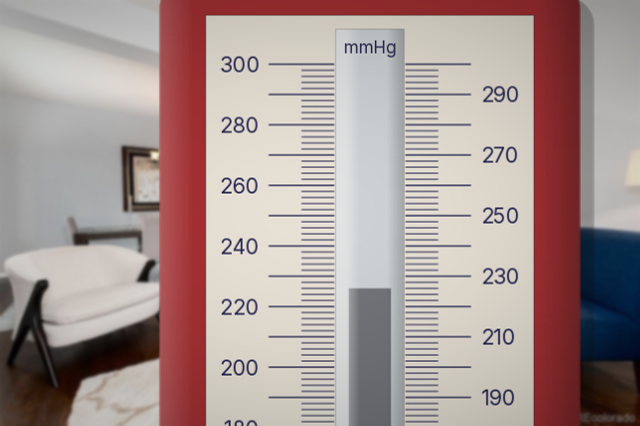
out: {"value": 226, "unit": "mmHg"}
